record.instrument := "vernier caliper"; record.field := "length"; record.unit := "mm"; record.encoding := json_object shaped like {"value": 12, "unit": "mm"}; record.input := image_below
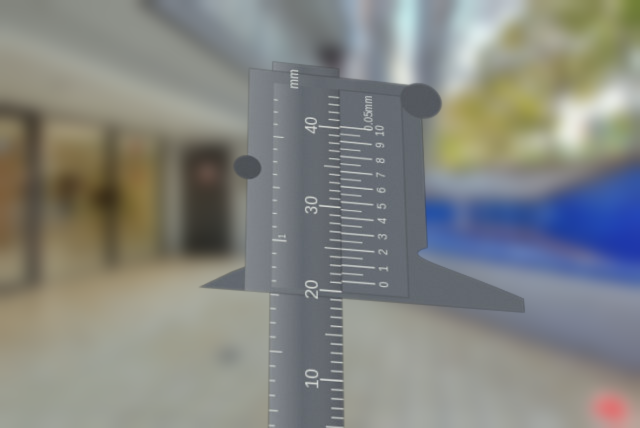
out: {"value": 21.2, "unit": "mm"}
